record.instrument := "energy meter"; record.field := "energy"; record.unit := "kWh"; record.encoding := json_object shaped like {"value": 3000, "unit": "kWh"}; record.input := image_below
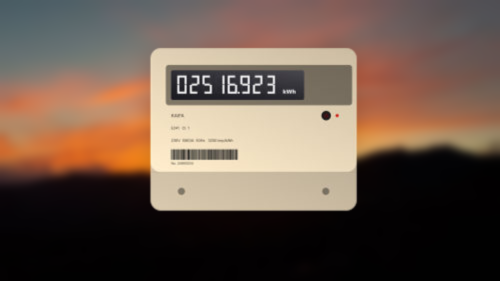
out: {"value": 2516.923, "unit": "kWh"}
